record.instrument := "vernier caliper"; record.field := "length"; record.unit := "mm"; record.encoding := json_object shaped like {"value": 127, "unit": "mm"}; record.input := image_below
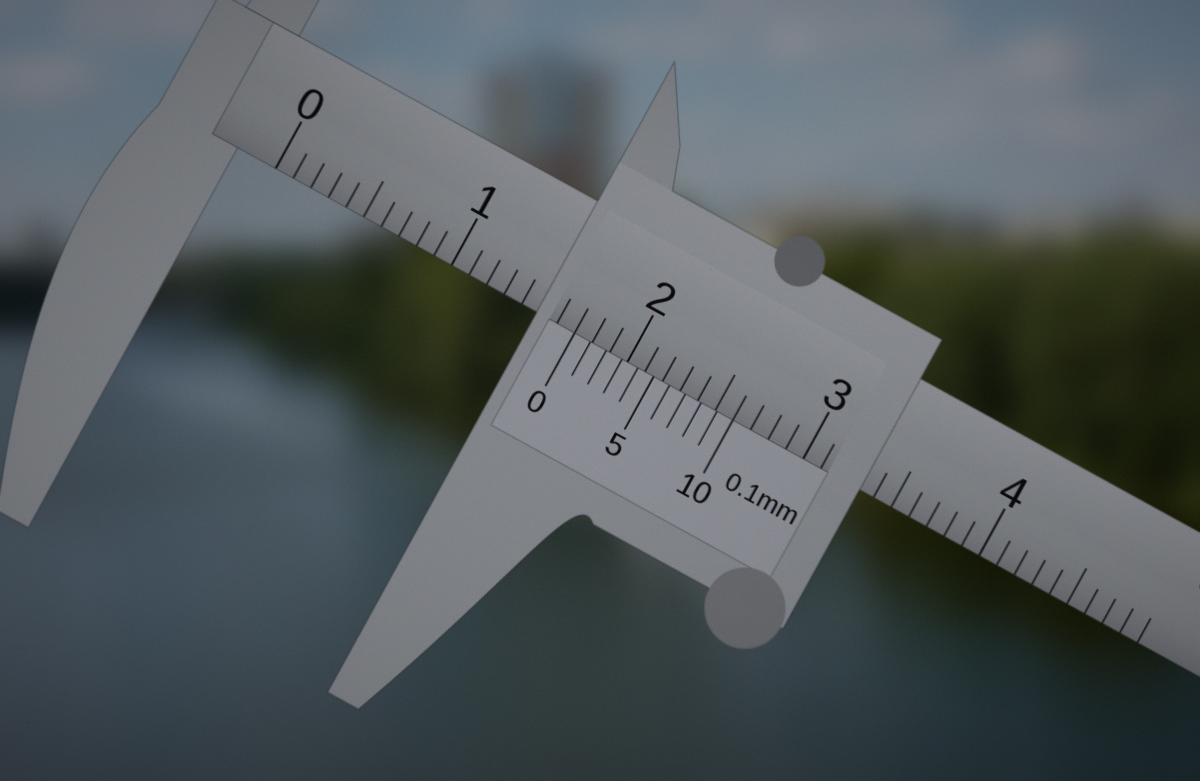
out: {"value": 17.0, "unit": "mm"}
